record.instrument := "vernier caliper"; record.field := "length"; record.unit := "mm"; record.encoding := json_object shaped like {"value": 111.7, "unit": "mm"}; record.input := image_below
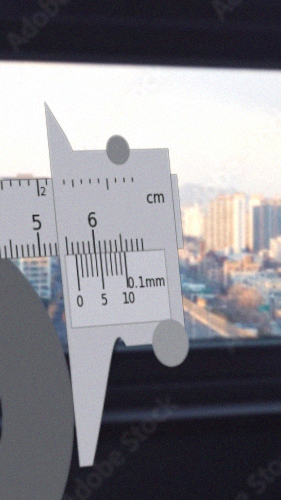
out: {"value": 56.5, "unit": "mm"}
